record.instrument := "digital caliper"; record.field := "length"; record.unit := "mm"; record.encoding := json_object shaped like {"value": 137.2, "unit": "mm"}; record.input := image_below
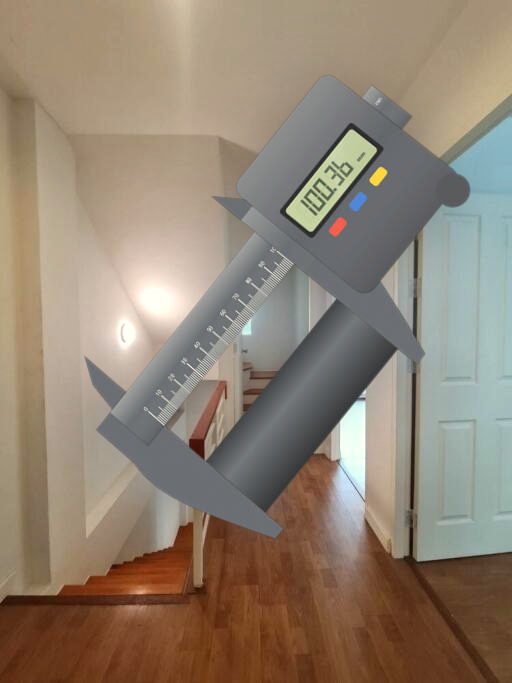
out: {"value": 100.36, "unit": "mm"}
